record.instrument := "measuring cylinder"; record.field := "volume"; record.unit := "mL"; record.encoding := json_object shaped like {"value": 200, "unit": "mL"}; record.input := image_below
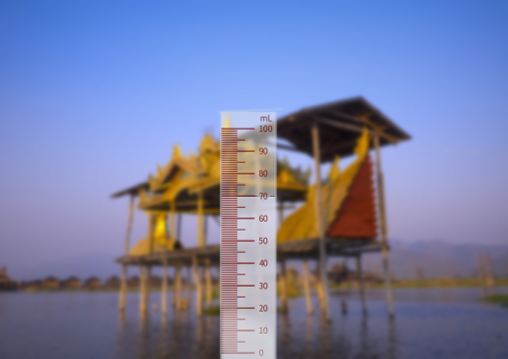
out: {"value": 70, "unit": "mL"}
